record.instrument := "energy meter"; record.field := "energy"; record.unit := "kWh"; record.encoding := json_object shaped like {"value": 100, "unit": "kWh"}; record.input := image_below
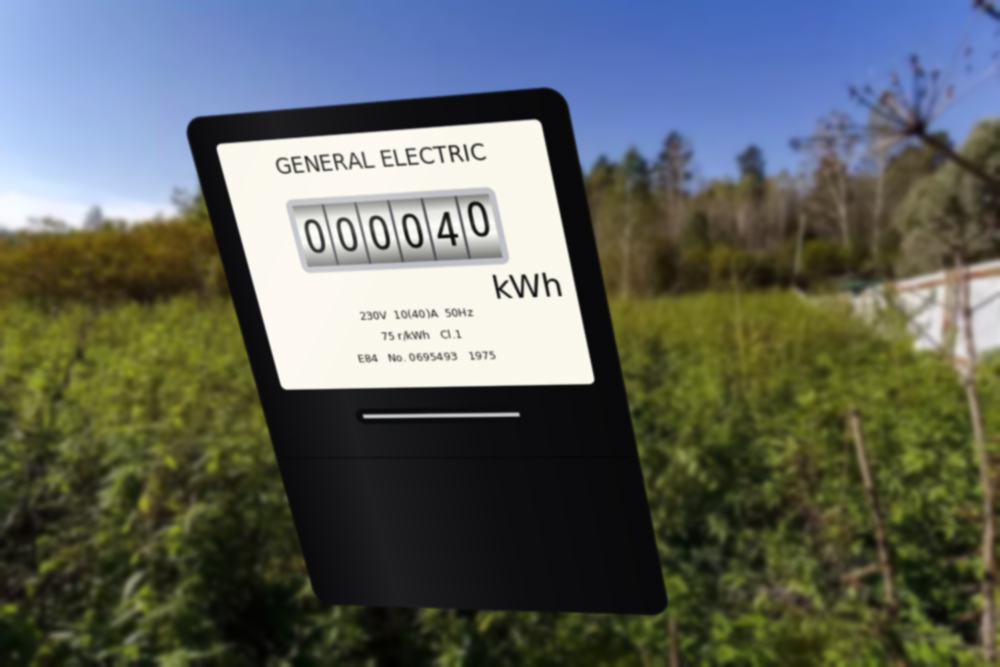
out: {"value": 40, "unit": "kWh"}
